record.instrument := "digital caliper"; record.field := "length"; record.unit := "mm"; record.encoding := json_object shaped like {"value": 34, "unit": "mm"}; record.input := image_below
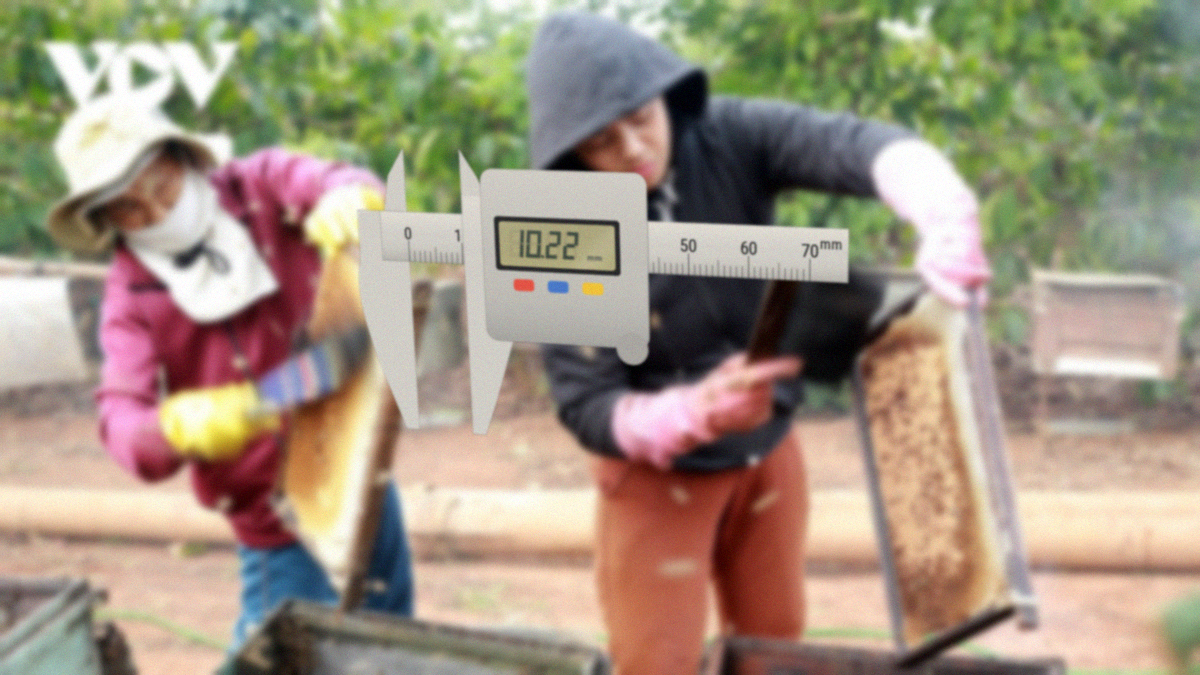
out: {"value": 10.22, "unit": "mm"}
